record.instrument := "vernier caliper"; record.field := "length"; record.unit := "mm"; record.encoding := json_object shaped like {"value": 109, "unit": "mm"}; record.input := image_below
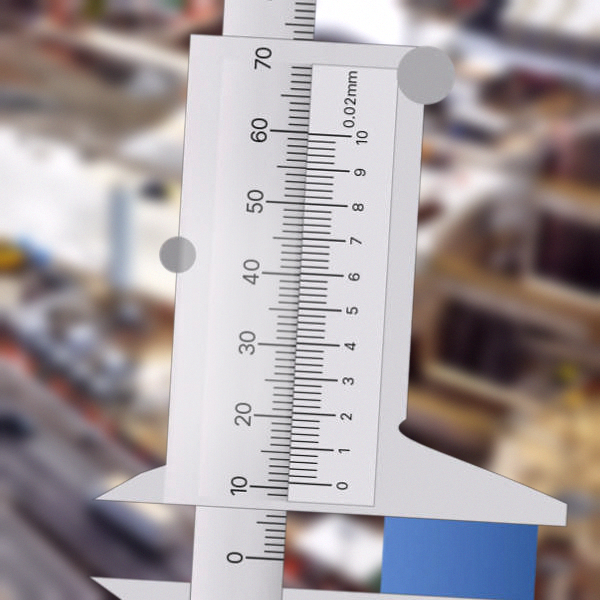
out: {"value": 10.8, "unit": "mm"}
